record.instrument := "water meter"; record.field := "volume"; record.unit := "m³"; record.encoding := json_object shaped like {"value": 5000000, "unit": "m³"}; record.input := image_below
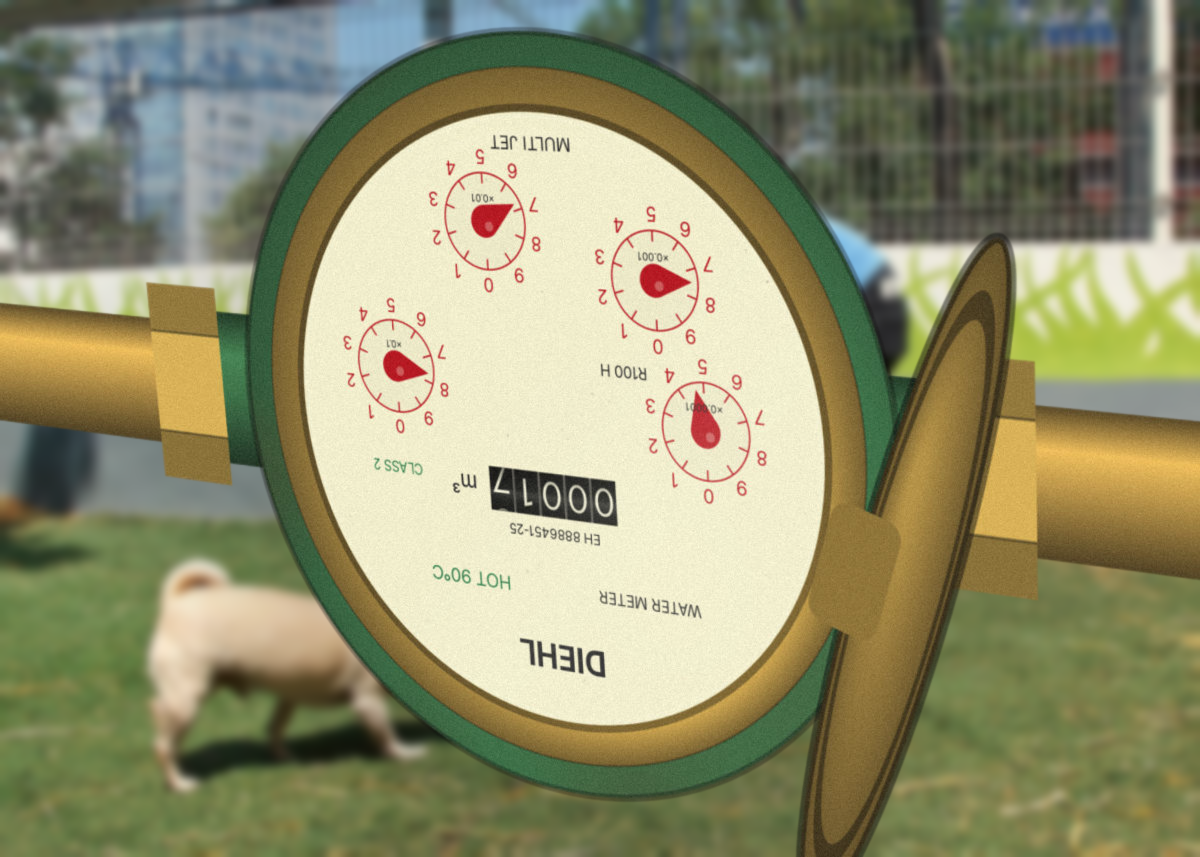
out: {"value": 16.7674, "unit": "m³"}
